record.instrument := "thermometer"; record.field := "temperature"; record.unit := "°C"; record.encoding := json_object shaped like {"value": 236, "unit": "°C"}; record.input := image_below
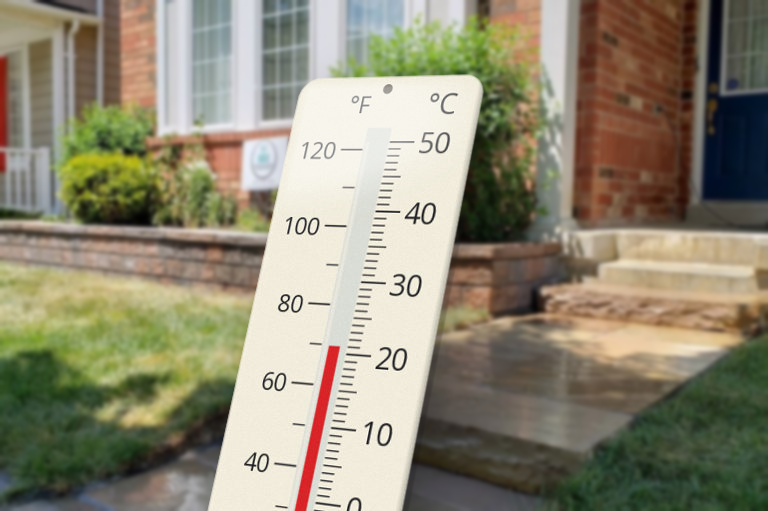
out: {"value": 21, "unit": "°C"}
